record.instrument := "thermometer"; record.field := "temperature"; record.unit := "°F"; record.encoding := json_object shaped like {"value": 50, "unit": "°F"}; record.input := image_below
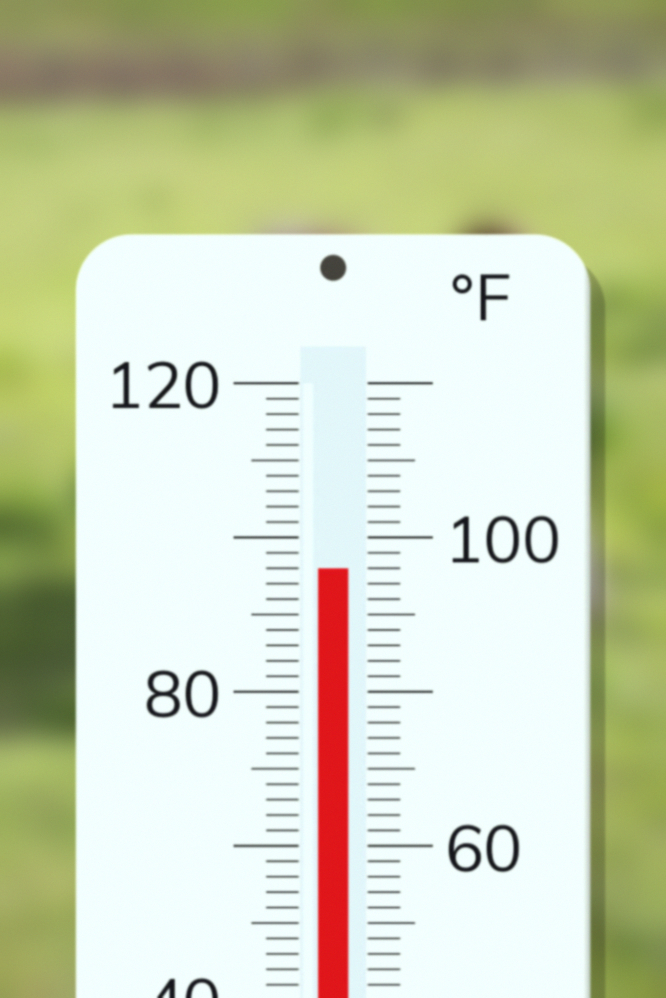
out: {"value": 96, "unit": "°F"}
